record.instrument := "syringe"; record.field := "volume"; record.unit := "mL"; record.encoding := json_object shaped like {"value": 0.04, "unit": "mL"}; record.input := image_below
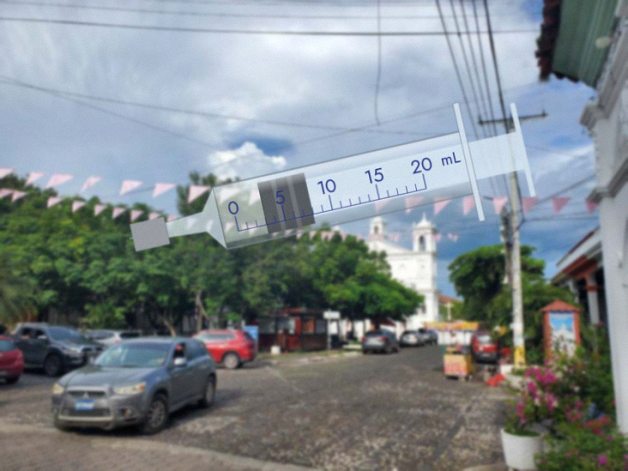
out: {"value": 3, "unit": "mL"}
